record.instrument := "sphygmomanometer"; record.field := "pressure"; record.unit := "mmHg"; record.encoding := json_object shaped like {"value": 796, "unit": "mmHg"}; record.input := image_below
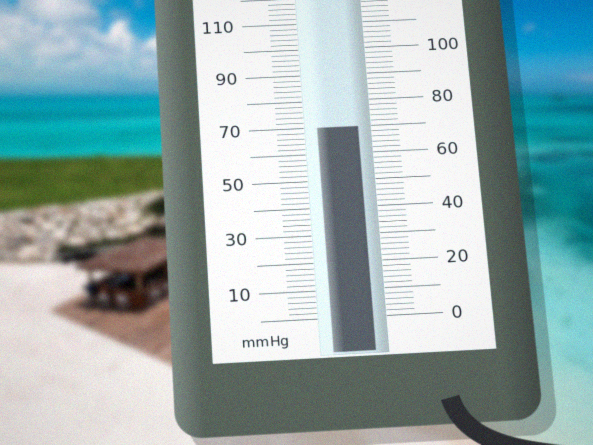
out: {"value": 70, "unit": "mmHg"}
